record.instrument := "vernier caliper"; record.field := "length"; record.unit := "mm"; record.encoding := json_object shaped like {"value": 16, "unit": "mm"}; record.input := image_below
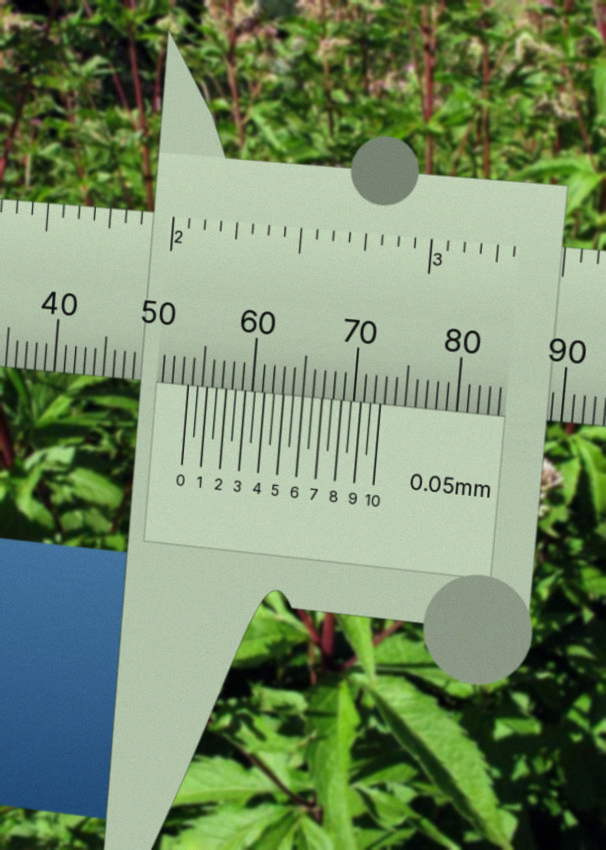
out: {"value": 53.6, "unit": "mm"}
